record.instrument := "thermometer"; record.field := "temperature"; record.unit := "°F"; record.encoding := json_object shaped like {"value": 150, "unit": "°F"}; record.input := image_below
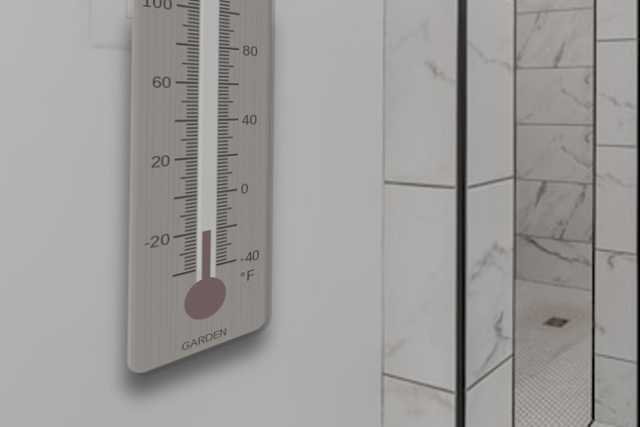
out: {"value": -20, "unit": "°F"}
